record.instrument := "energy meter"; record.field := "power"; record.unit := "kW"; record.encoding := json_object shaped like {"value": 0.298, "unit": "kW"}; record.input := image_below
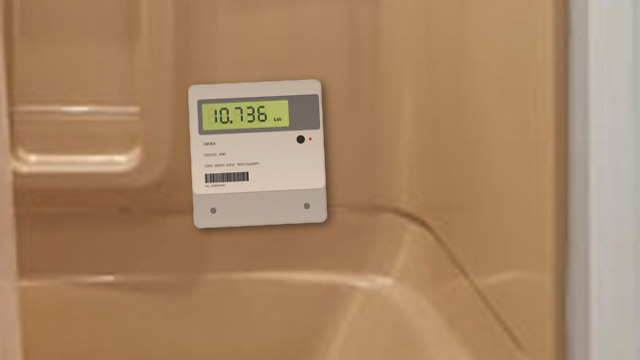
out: {"value": 10.736, "unit": "kW"}
